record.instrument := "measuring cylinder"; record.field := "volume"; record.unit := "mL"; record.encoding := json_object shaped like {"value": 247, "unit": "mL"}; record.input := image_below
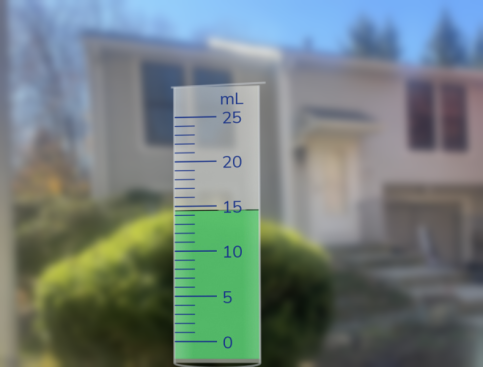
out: {"value": 14.5, "unit": "mL"}
